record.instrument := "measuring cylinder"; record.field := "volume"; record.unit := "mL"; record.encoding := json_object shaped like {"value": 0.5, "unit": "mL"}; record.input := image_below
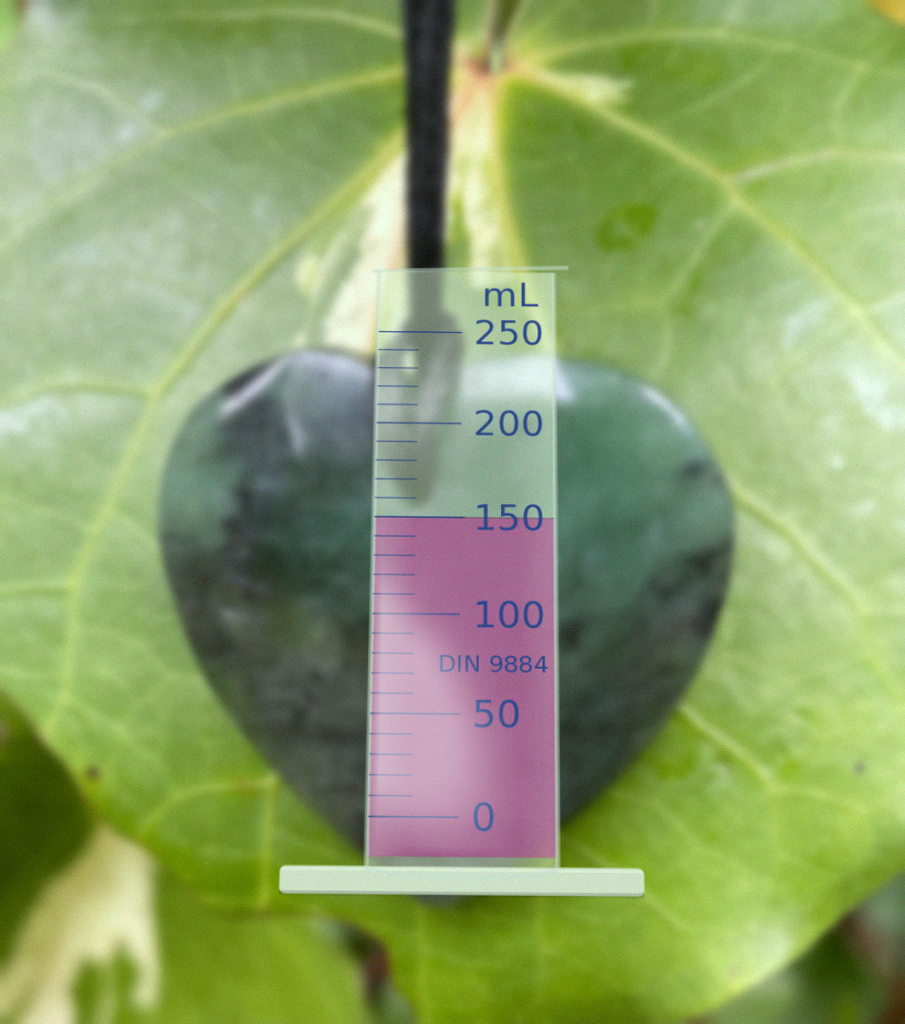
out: {"value": 150, "unit": "mL"}
